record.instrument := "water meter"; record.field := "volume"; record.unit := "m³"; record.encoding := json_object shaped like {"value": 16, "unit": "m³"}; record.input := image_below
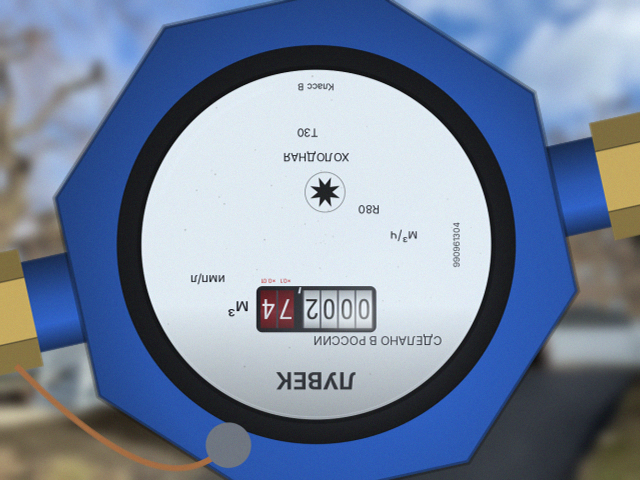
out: {"value": 2.74, "unit": "m³"}
